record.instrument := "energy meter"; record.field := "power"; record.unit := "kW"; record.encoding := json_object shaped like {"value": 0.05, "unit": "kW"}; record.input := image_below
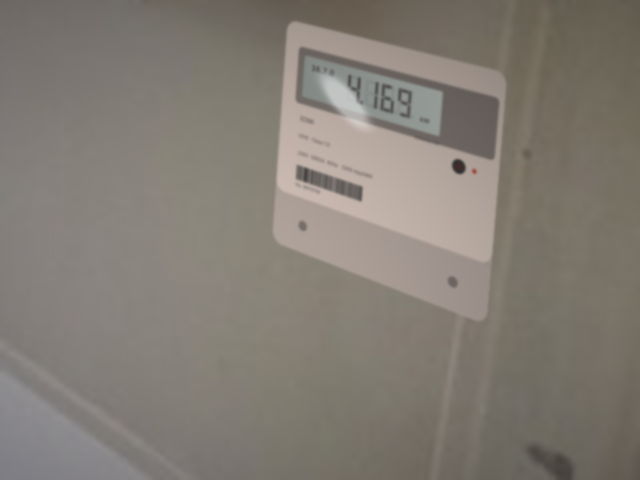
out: {"value": 4.169, "unit": "kW"}
